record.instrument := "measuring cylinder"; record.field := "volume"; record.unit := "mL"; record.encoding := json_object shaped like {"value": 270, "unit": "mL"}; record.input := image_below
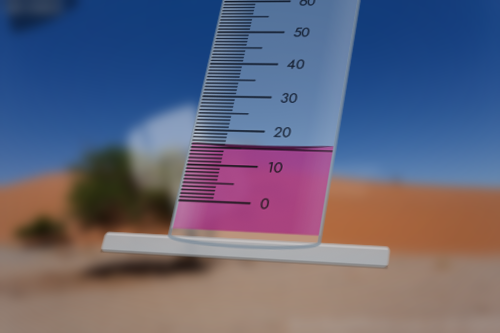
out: {"value": 15, "unit": "mL"}
